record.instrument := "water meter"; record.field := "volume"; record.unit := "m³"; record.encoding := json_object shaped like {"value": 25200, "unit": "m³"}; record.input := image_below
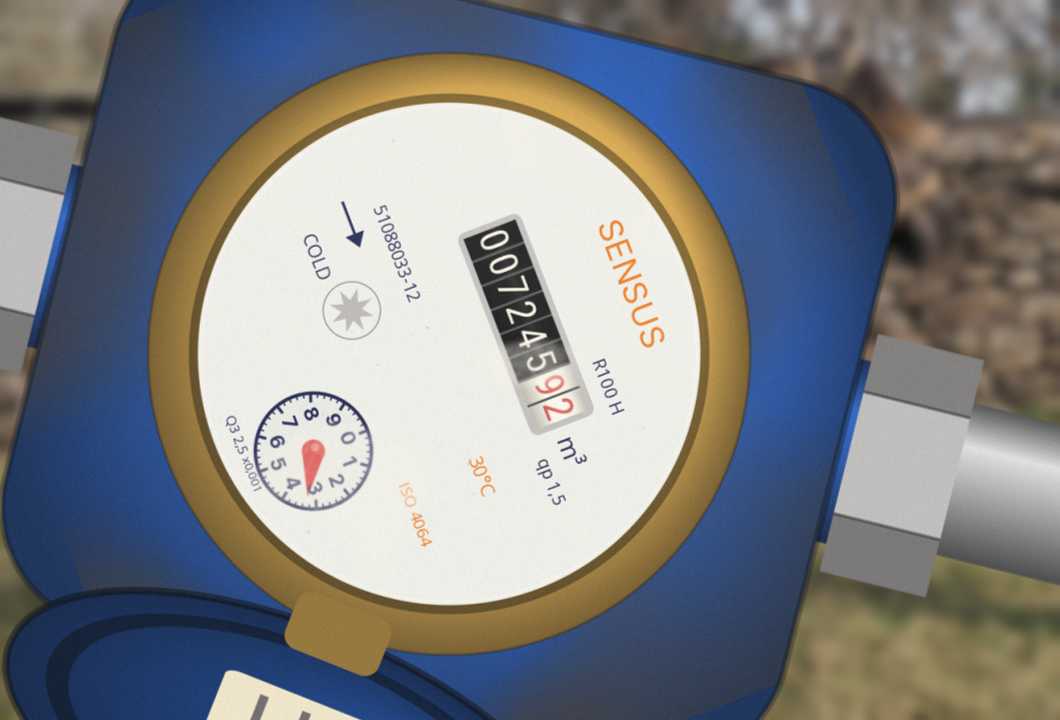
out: {"value": 7245.923, "unit": "m³"}
